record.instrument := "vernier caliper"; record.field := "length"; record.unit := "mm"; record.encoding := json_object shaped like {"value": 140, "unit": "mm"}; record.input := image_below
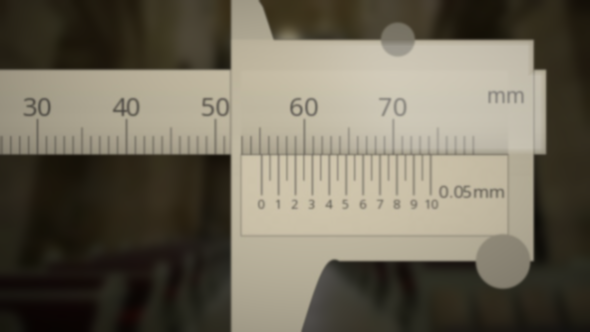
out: {"value": 55.2, "unit": "mm"}
